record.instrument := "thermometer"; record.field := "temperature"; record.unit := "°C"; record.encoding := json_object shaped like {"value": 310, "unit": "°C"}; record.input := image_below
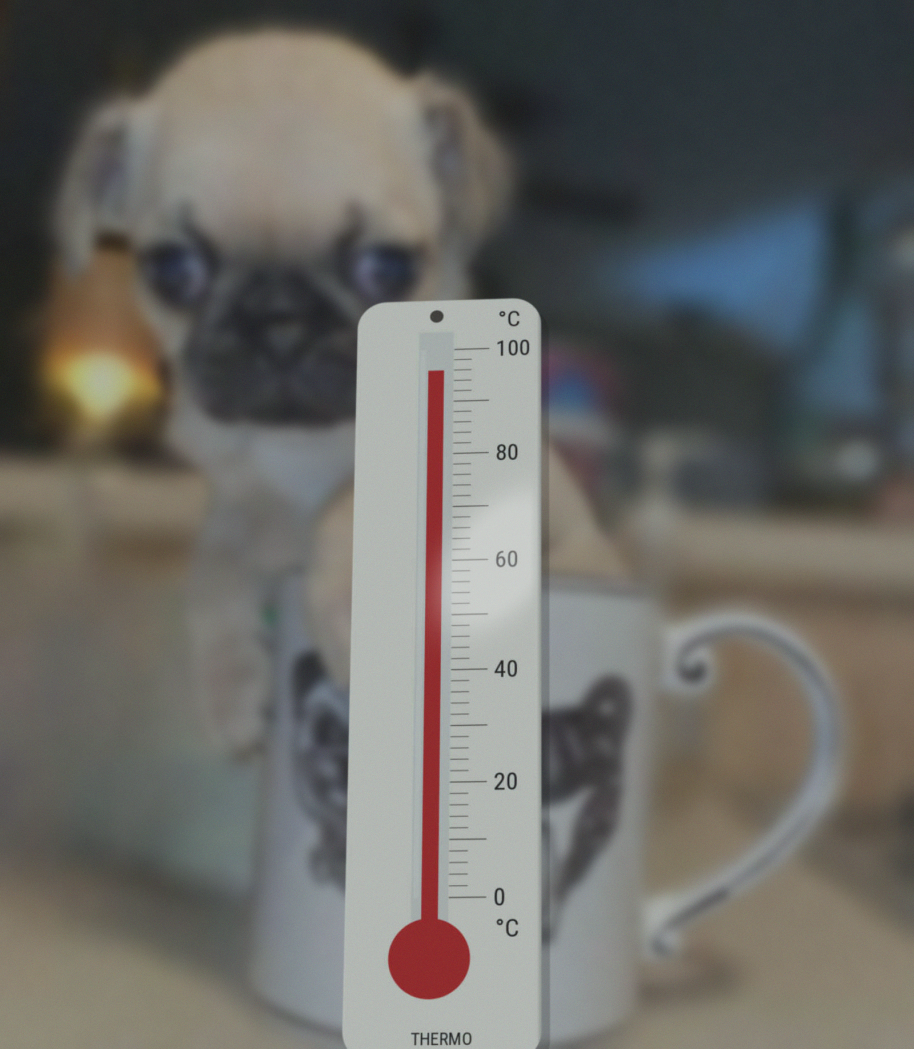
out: {"value": 96, "unit": "°C"}
